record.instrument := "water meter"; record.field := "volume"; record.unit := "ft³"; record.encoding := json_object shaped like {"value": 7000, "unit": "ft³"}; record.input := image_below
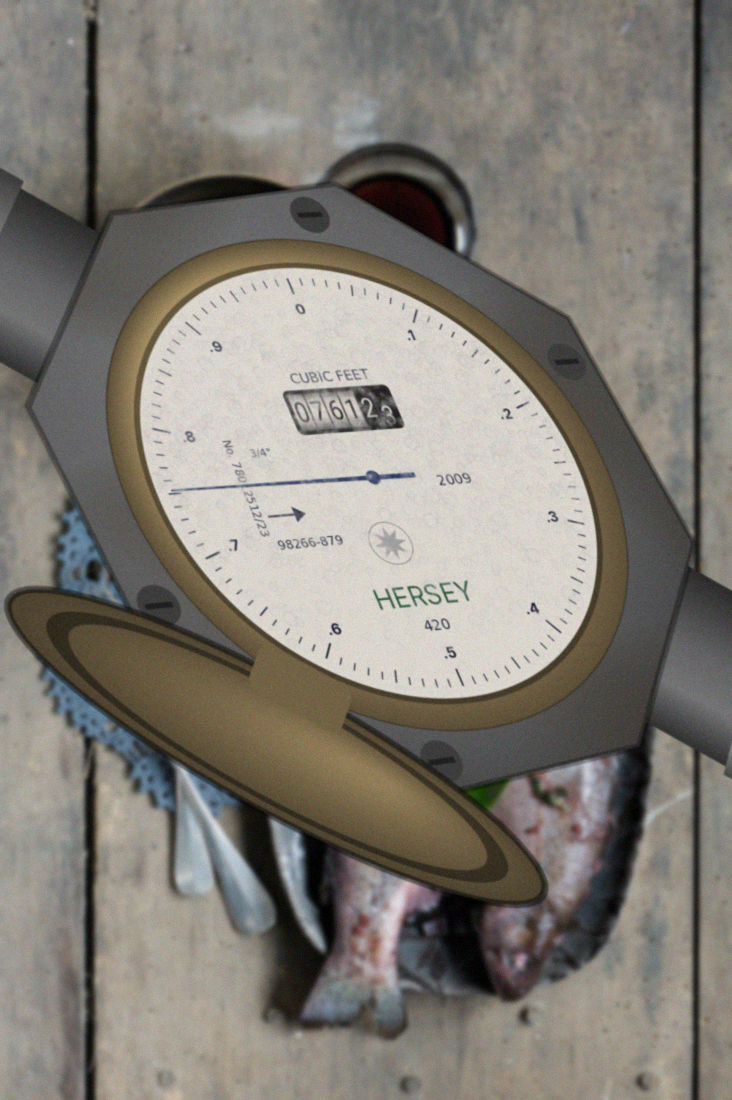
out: {"value": 76122.75, "unit": "ft³"}
